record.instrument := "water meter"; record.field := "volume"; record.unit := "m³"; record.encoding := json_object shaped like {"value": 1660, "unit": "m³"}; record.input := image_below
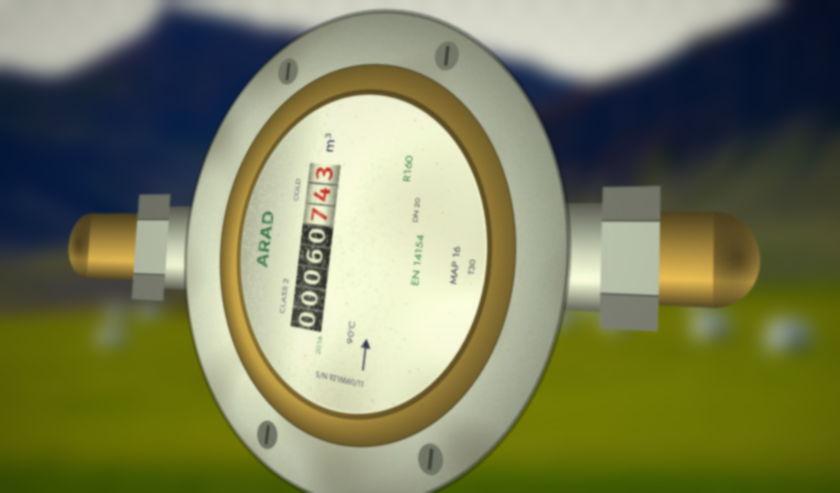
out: {"value": 60.743, "unit": "m³"}
